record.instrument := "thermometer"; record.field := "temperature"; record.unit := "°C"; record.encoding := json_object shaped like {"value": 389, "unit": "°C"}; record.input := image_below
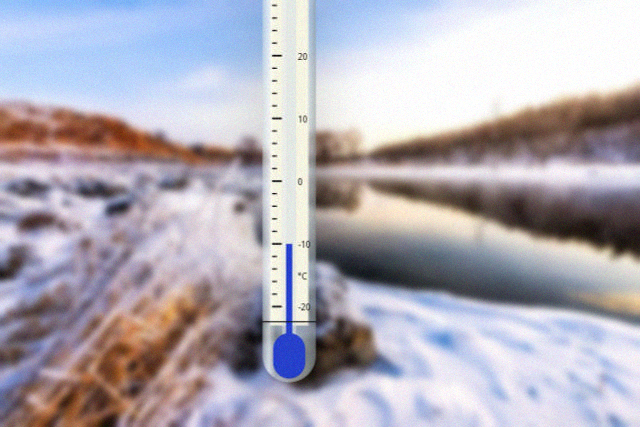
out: {"value": -10, "unit": "°C"}
